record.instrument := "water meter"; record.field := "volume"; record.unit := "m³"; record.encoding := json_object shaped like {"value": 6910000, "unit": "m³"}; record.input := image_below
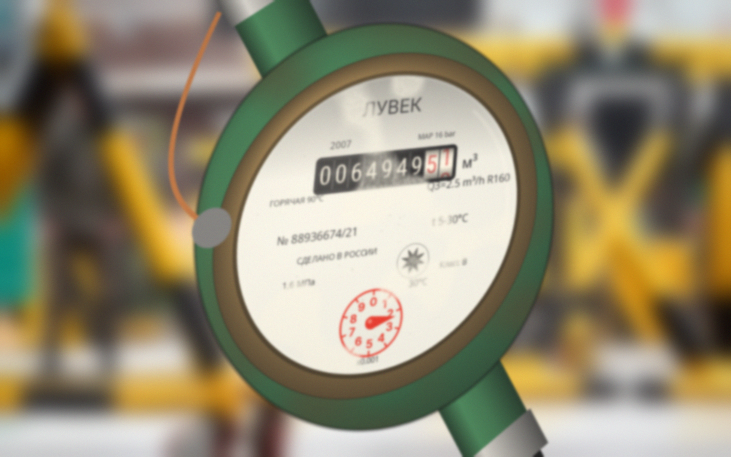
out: {"value": 64949.512, "unit": "m³"}
